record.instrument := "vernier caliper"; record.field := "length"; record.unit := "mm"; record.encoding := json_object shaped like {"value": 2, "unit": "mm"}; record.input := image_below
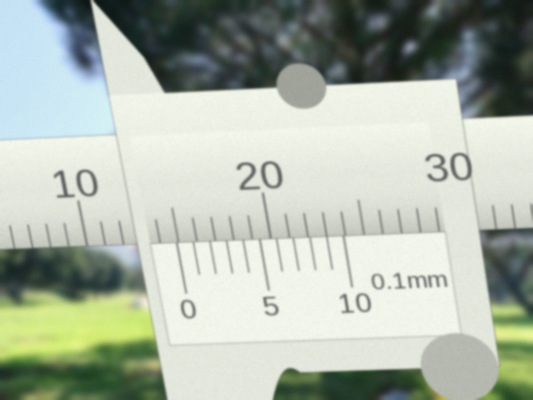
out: {"value": 14.9, "unit": "mm"}
